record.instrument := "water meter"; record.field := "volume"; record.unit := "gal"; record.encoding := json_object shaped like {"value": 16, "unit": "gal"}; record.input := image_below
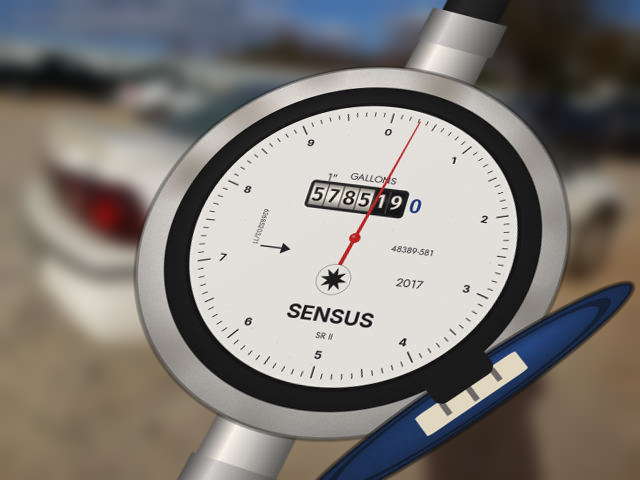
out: {"value": 5785190.3, "unit": "gal"}
